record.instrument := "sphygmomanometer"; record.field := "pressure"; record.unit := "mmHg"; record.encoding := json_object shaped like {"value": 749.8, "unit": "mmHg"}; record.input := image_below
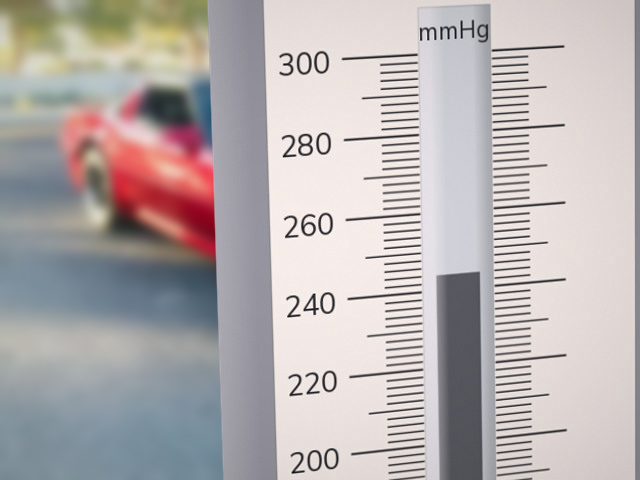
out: {"value": 244, "unit": "mmHg"}
